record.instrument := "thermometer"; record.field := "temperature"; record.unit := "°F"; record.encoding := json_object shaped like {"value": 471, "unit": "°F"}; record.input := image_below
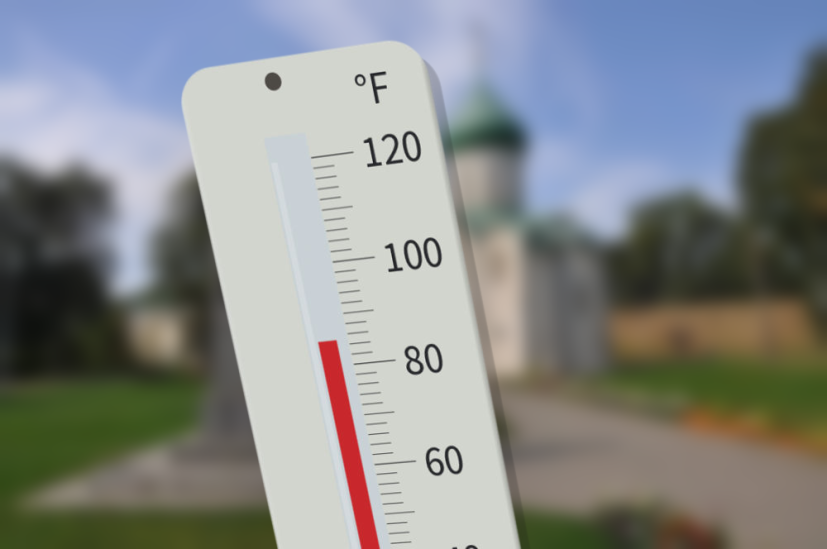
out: {"value": 85, "unit": "°F"}
